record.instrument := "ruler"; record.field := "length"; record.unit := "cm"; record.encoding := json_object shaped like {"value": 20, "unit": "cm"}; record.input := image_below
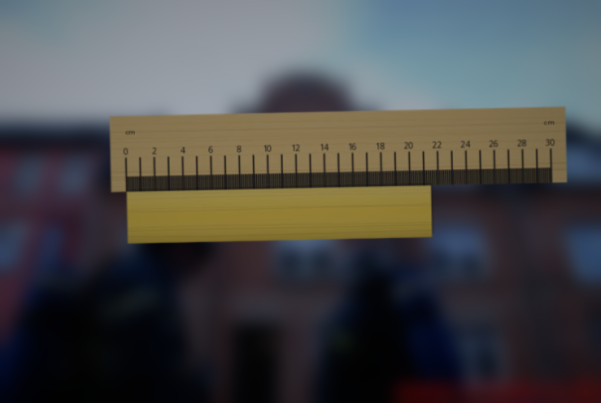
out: {"value": 21.5, "unit": "cm"}
